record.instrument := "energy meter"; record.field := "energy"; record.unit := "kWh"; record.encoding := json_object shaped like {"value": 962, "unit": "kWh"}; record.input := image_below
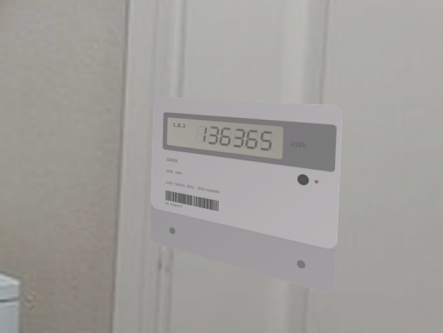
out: {"value": 136365, "unit": "kWh"}
